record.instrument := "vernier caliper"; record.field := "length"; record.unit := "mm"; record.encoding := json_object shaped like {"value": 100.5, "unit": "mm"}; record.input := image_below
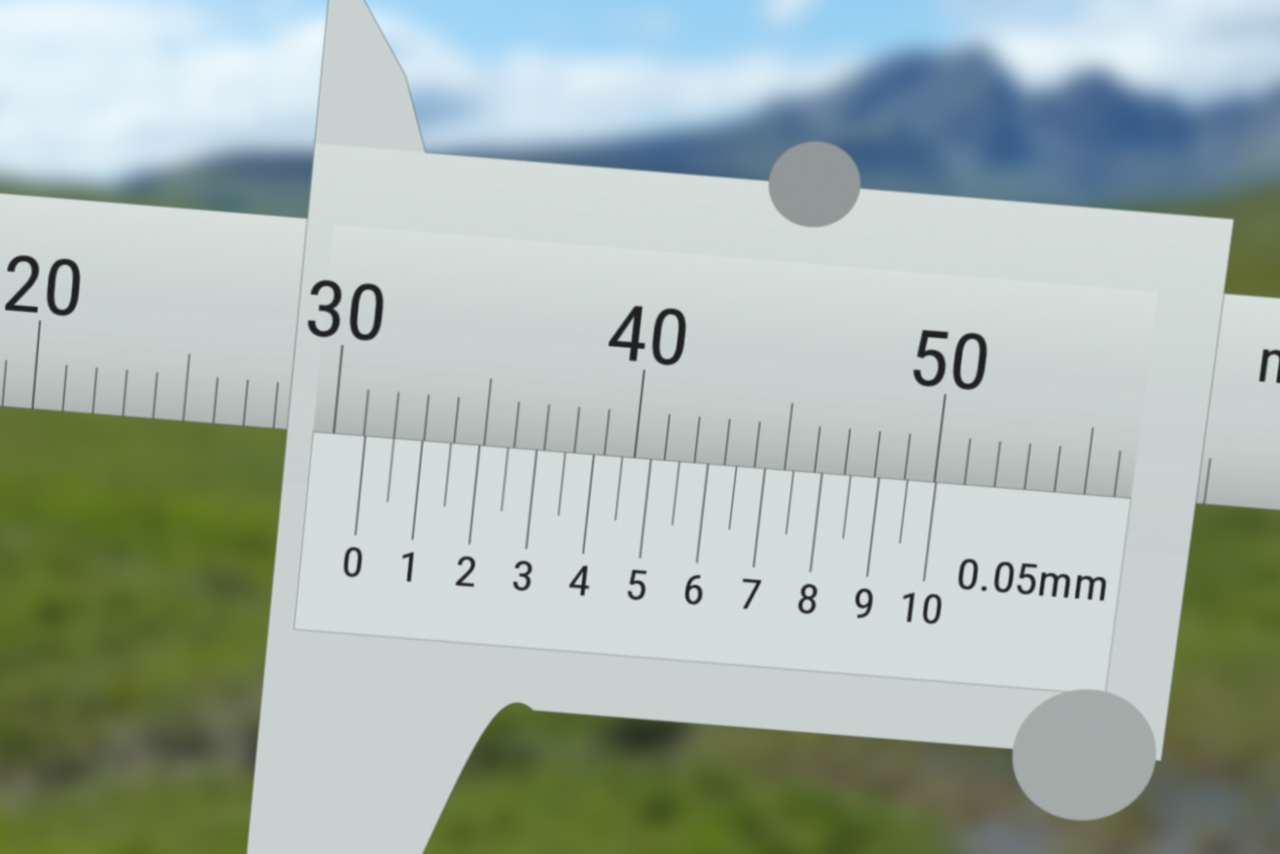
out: {"value": 31.05, "unit": "mm"}
